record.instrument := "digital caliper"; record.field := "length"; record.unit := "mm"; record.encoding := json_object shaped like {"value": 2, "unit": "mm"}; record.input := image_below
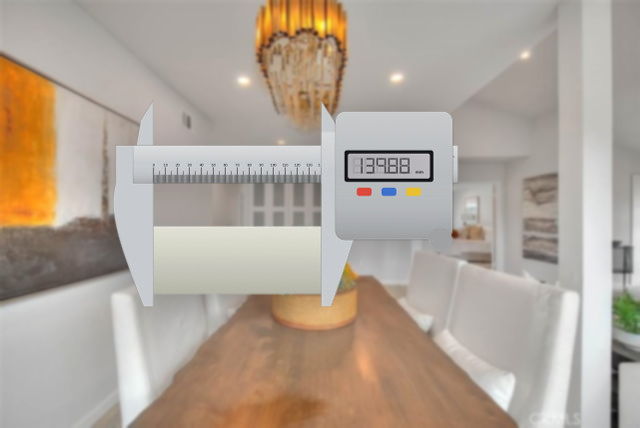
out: {"value": 139.88, "unit": "mm"}
